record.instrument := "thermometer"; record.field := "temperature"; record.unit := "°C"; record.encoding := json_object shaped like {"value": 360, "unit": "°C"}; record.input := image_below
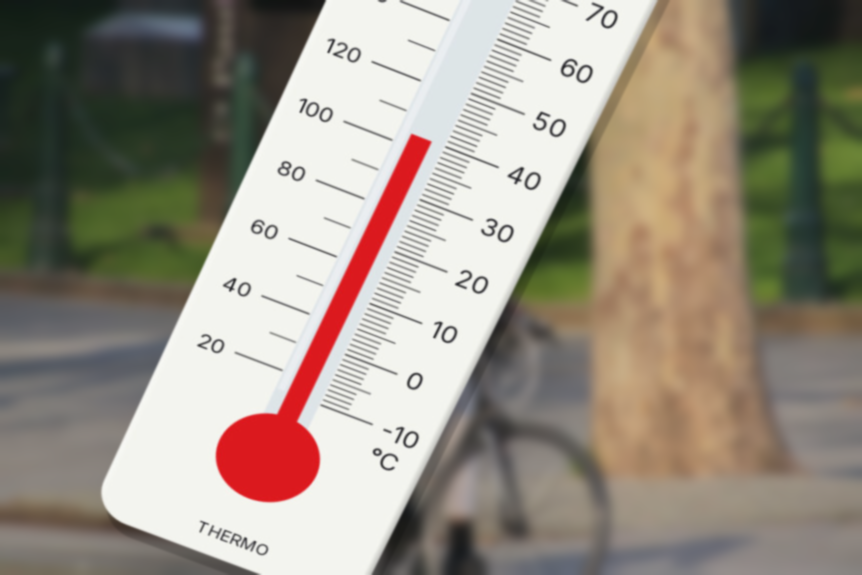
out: {"value": 40, "unit": "°C"}
